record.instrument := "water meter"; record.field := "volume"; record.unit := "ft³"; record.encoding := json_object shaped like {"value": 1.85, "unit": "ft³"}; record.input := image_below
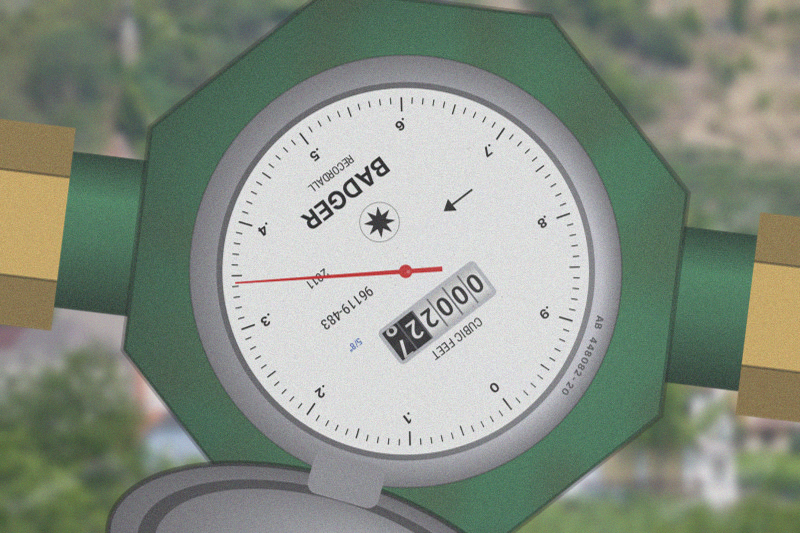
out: {"value": 227.34, "unit": "ft³"}
